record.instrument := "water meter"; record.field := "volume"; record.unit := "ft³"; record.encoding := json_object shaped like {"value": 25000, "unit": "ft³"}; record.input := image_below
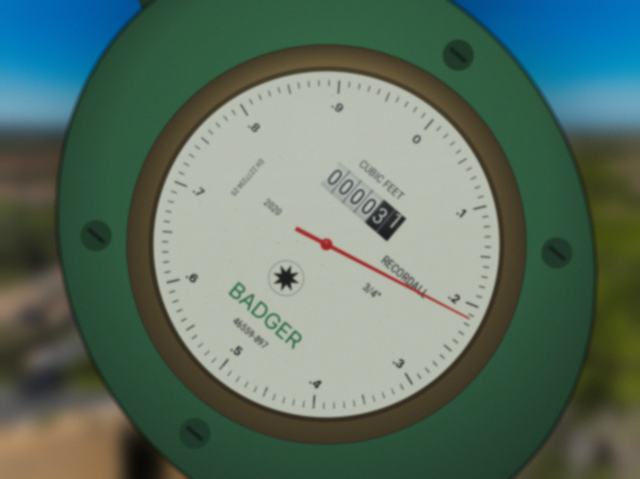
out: {"value": 31.21, "unit": "ft³"}
